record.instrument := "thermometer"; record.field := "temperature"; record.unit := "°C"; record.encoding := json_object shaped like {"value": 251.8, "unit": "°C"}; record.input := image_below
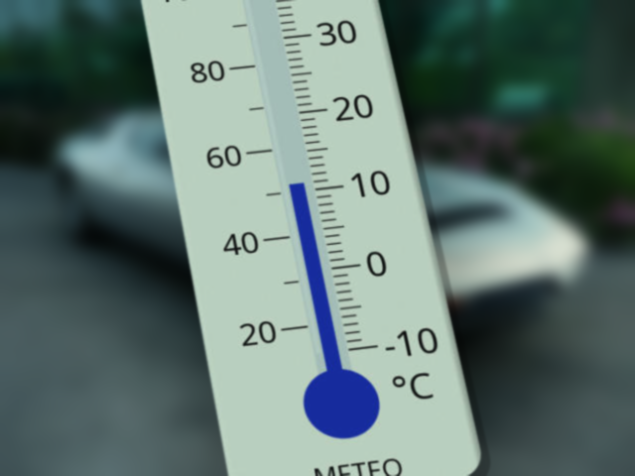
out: {"value": 11, "unit": "°C"}
